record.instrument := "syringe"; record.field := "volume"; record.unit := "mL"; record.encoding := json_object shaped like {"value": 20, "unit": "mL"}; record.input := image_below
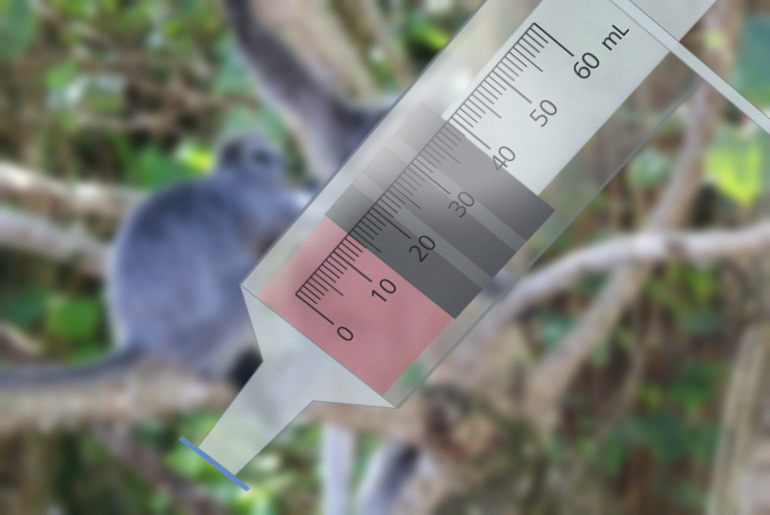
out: {"value": 14, "unit": "mL"}
